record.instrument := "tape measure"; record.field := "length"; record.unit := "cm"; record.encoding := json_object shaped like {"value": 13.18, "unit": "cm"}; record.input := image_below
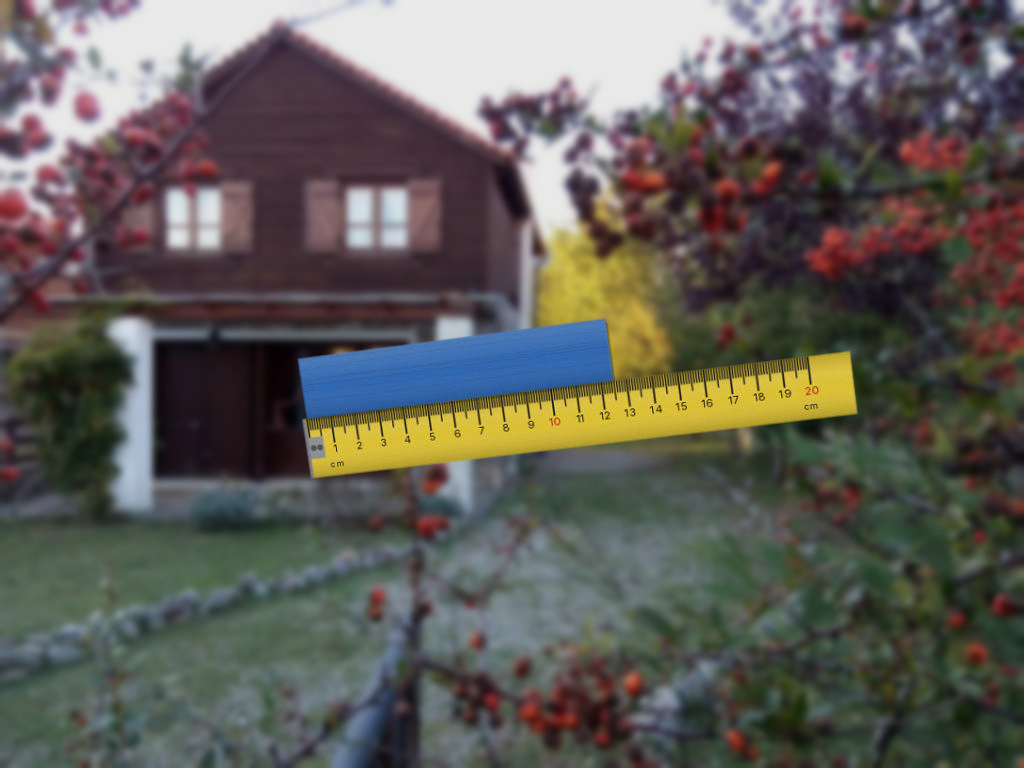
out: {"value": 12.5, "unit": "cm"}
